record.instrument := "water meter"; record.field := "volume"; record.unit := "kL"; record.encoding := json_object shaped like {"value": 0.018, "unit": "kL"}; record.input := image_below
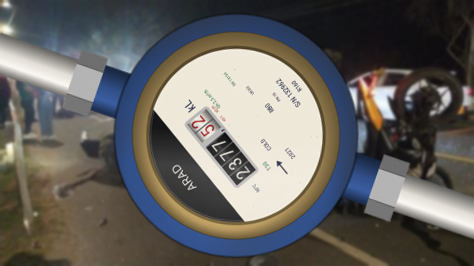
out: {"value": 2377.52, "unit": "kL"}
